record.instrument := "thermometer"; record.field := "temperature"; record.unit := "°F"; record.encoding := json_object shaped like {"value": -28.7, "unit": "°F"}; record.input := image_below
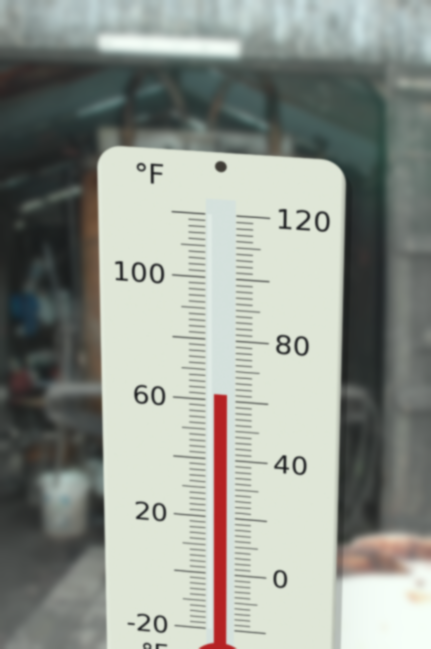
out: {"value": 62, "unit": "°F"}
